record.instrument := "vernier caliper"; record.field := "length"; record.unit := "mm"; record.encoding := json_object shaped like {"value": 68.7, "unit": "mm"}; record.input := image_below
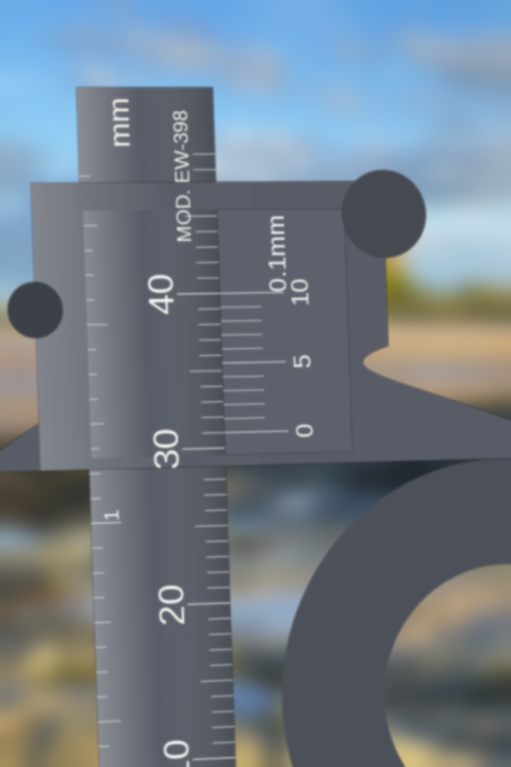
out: {"value": 31.0, "unit": "mm"}
